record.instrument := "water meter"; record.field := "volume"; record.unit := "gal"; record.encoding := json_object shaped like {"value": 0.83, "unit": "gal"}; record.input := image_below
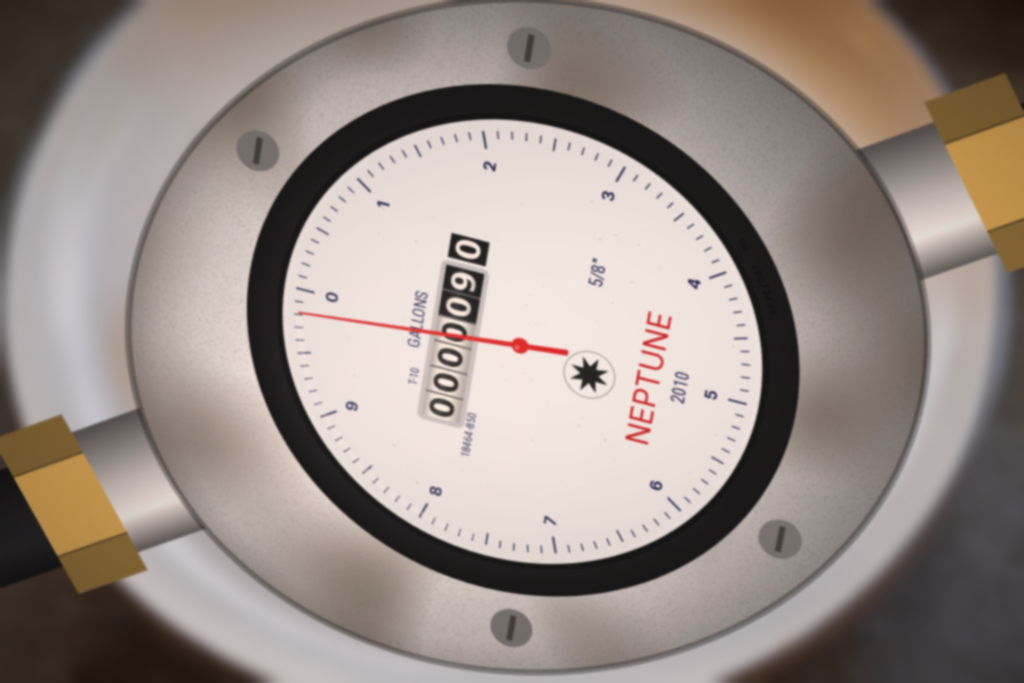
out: {"value": 89.8, "unit": "gal"}
